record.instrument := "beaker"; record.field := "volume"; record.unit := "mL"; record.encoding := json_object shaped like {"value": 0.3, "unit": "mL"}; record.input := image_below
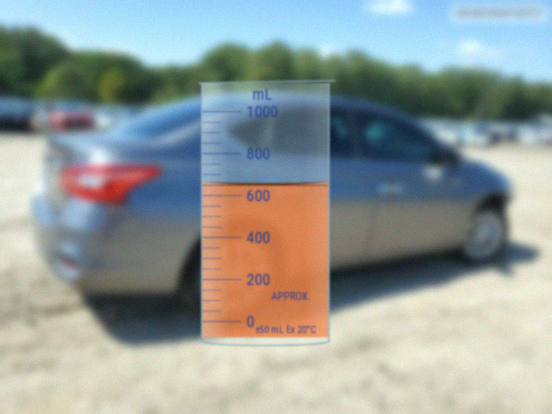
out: {"value": 650, "unit": "mL"}
